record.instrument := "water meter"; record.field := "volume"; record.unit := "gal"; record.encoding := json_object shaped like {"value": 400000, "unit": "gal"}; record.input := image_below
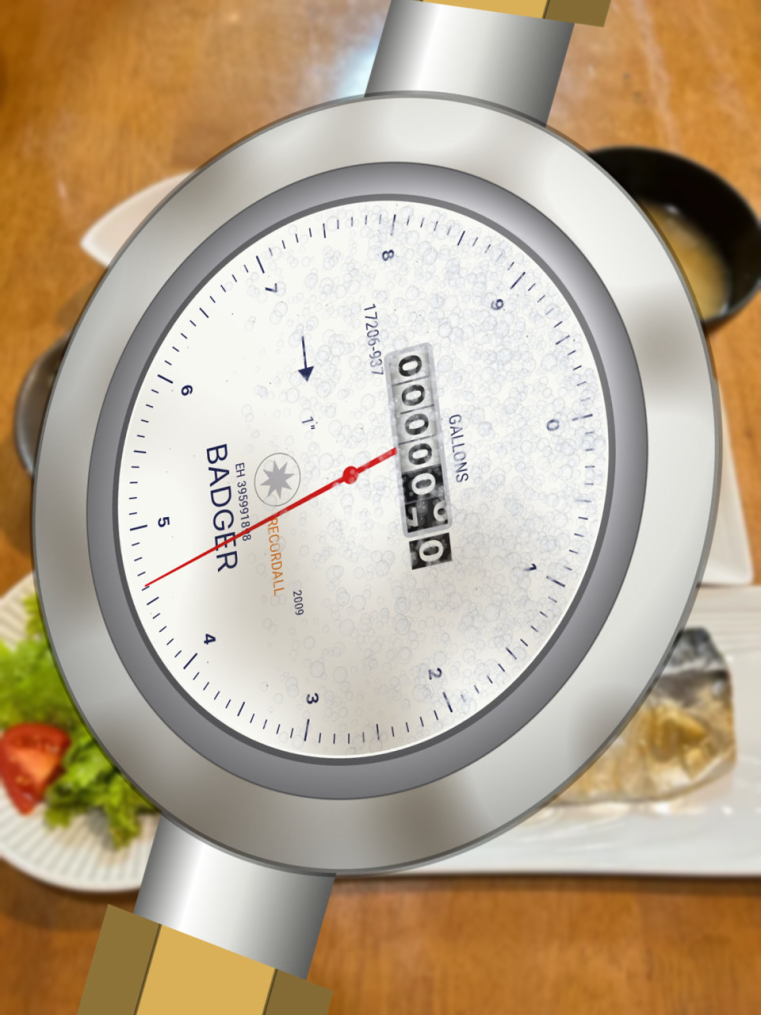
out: {"value": 64.6, "unit": "gal"}
